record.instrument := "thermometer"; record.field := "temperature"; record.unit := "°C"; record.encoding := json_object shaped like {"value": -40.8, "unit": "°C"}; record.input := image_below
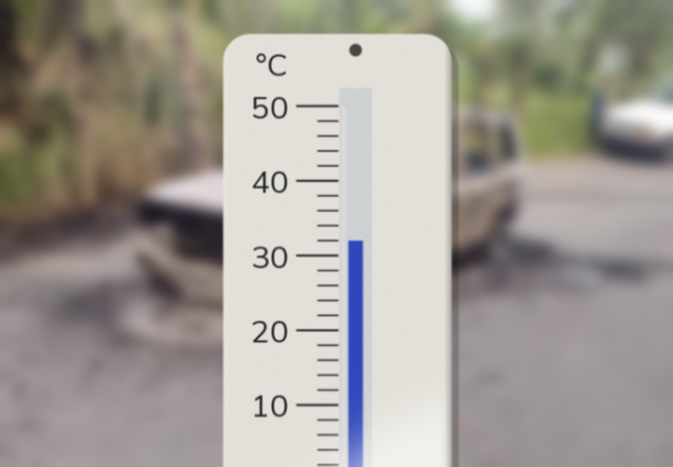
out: {"value": 32, "unit": "°C"}
